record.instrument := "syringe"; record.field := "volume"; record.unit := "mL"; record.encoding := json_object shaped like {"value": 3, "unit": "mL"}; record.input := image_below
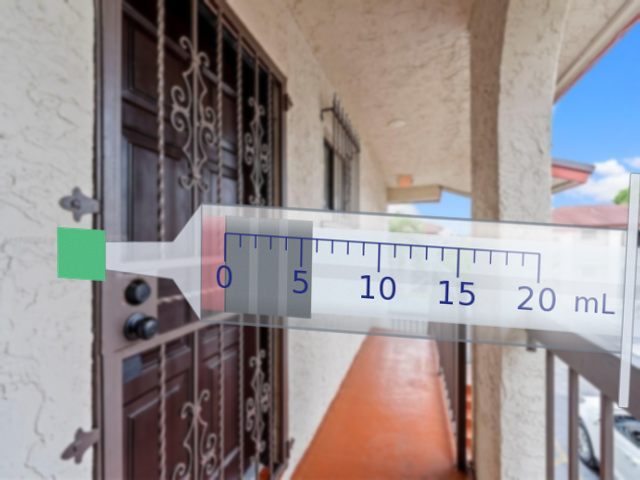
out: {"value": 0, "unit": "mL"}
